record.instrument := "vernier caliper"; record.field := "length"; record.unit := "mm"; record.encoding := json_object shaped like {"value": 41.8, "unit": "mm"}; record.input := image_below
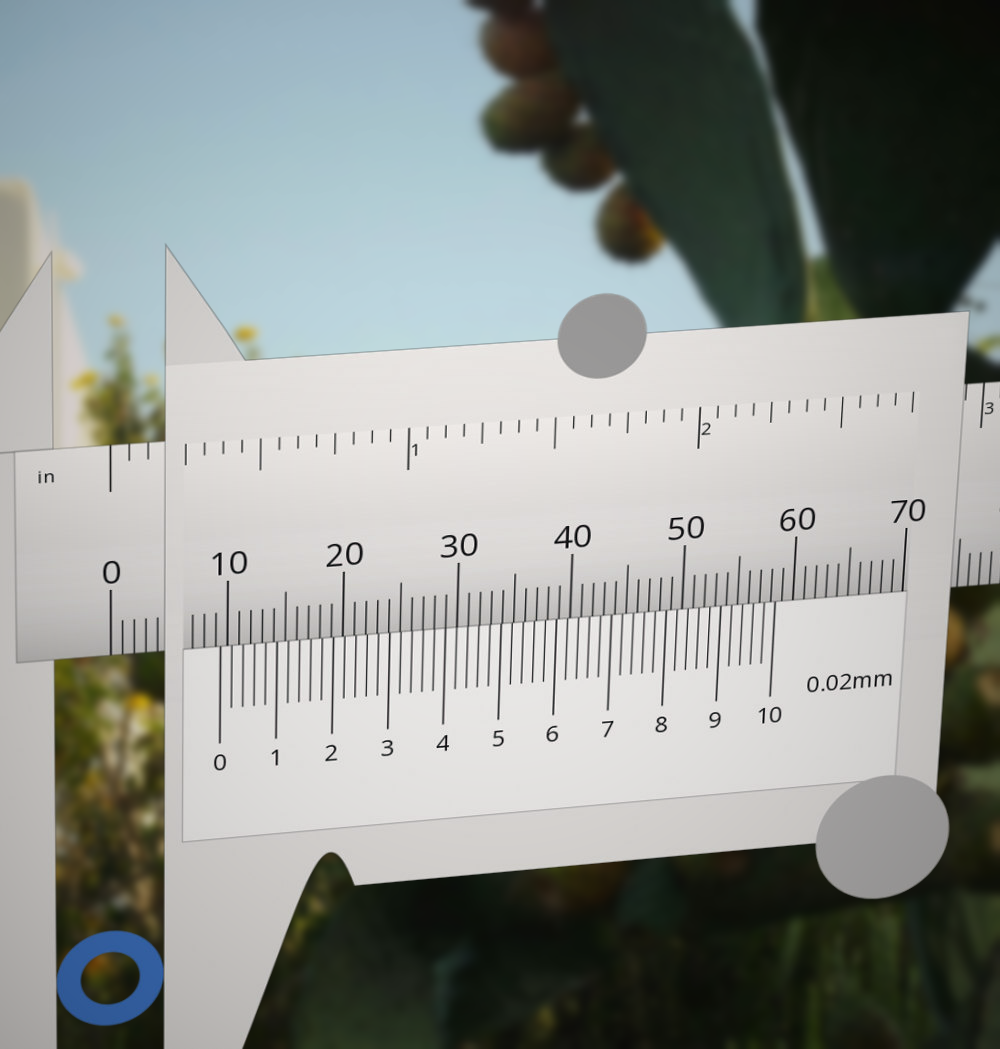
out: {"value": 9.4, "unit": "mm"}
